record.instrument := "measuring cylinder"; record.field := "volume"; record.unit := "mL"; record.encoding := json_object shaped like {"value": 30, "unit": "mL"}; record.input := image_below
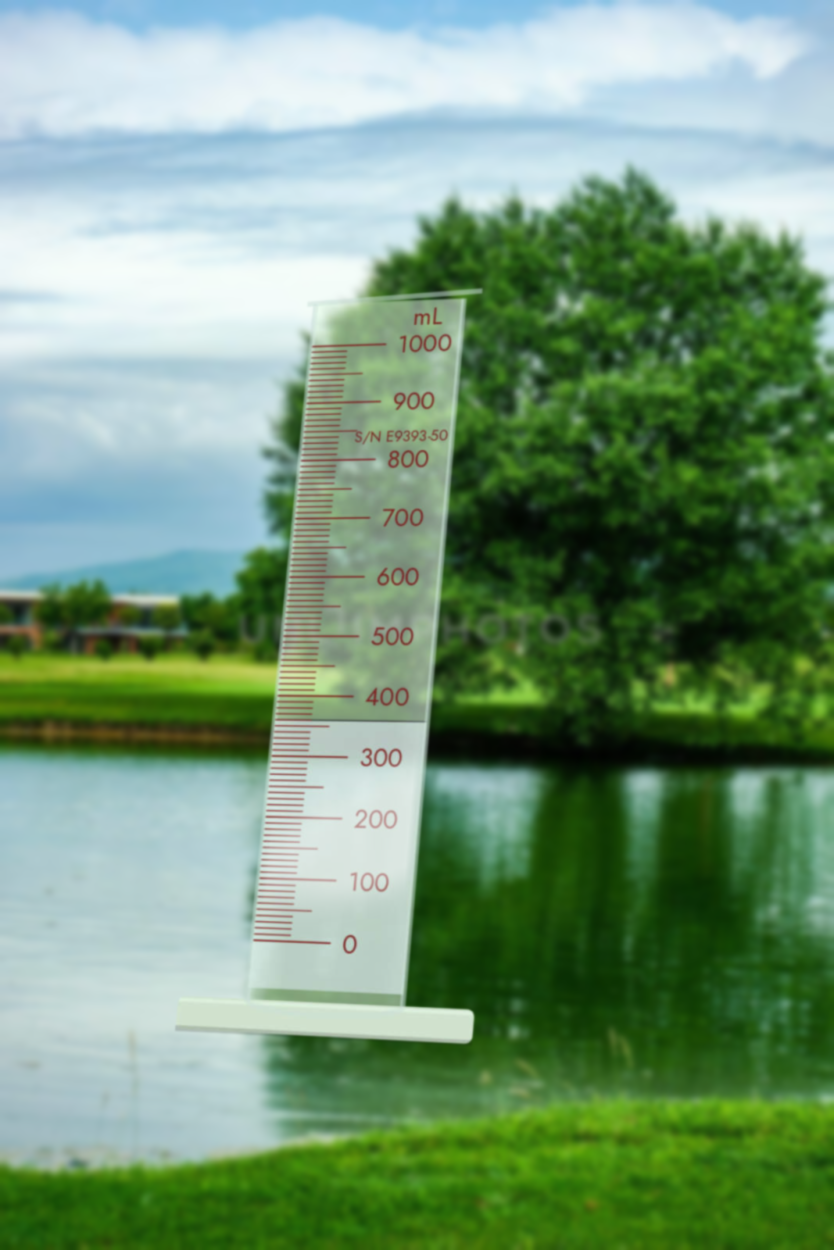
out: {"value": 360, "unit": "mL"}
